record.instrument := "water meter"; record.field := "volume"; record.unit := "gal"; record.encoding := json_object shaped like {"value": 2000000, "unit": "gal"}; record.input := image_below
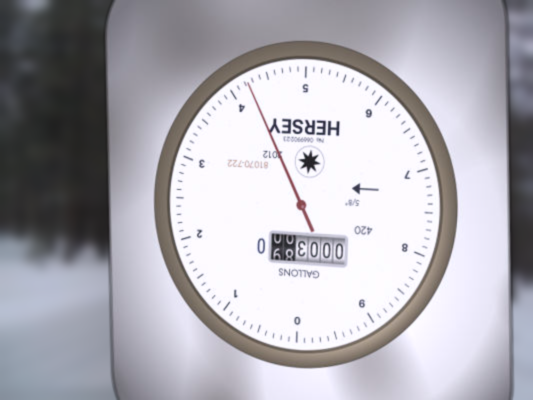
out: {"value": 3894.2, "unit": "gal"}
